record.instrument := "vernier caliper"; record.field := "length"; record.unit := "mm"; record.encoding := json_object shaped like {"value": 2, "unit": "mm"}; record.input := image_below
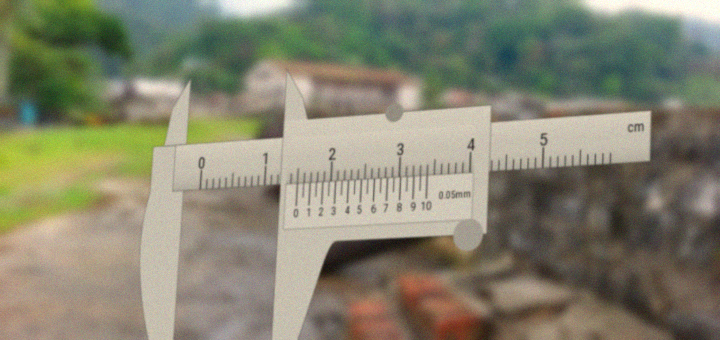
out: {"value": 15.0, "unit": "mm"}
